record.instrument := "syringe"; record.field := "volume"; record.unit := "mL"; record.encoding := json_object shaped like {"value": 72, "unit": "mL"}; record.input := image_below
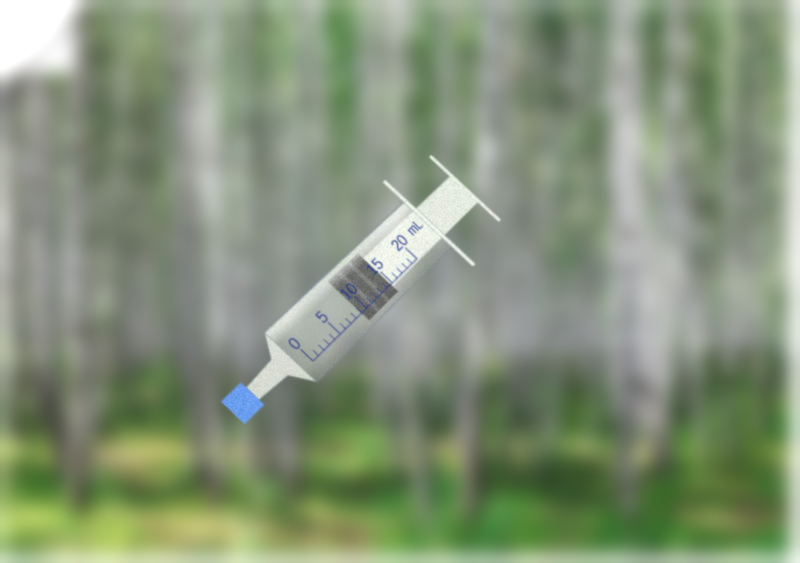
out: {"value": 9, "unit": "mL"}
